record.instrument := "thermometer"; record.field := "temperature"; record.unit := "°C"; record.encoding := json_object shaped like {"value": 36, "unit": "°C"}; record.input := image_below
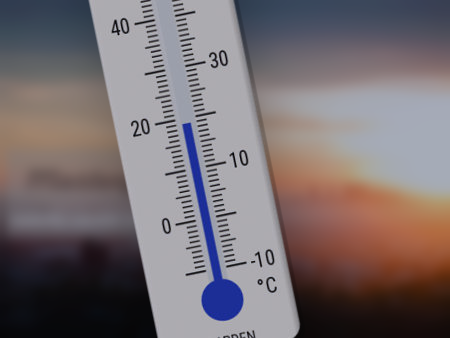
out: {"value": 19, "unit": "°C"}
